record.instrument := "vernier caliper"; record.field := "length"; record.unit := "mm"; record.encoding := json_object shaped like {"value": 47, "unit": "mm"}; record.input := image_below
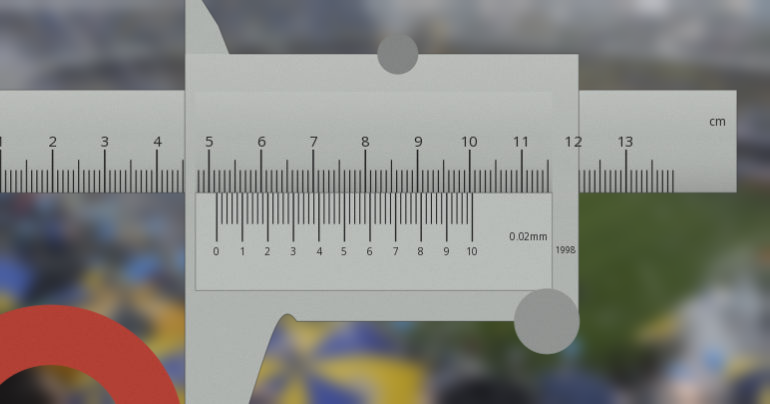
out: {"value": 51.5, "unit": "mm"}
